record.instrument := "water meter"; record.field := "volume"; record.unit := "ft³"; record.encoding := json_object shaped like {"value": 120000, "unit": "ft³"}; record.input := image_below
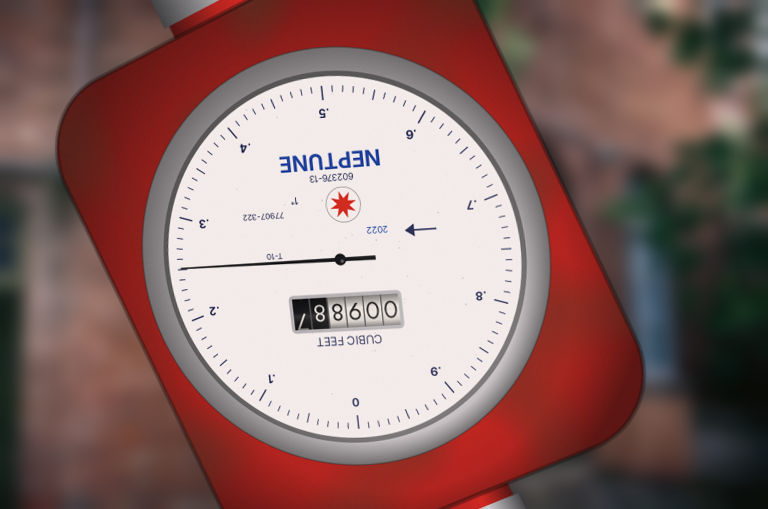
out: {"value": 9887.25, "unit": "ft³"}
